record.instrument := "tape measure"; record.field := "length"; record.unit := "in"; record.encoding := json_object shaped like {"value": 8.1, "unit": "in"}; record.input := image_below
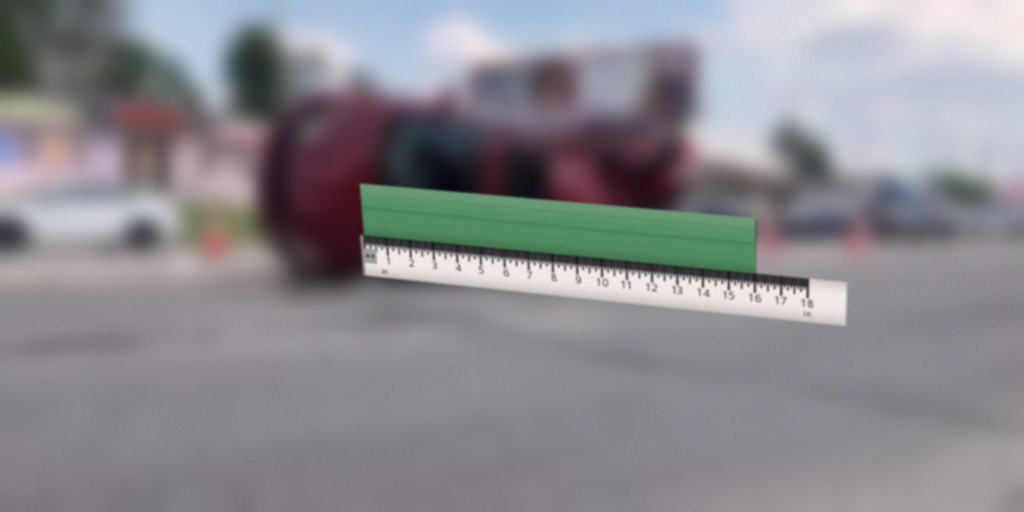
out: {"value": 16, "unit": "in"}
